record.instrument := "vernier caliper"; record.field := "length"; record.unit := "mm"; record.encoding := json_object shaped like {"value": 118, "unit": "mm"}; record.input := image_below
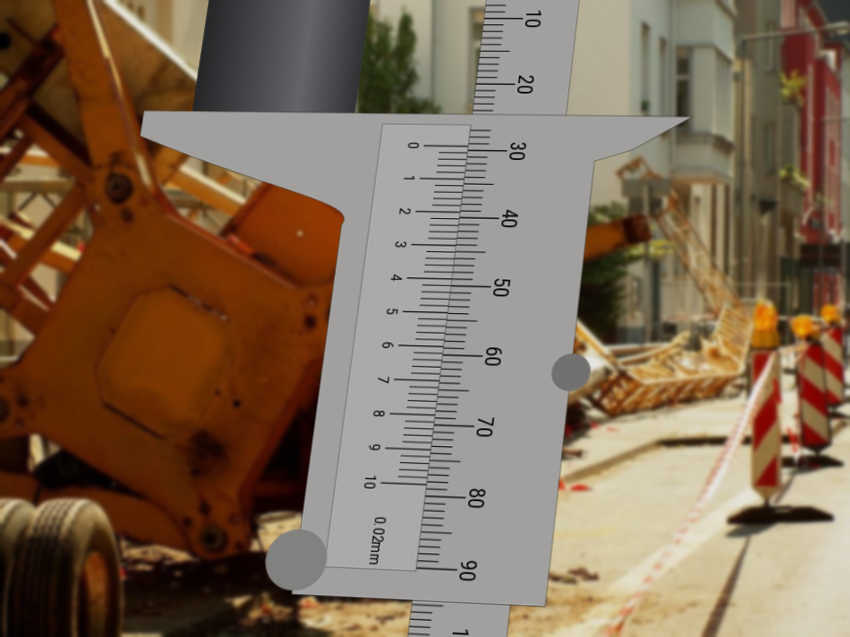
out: {"value": 29.4, "unit": "mm"}
